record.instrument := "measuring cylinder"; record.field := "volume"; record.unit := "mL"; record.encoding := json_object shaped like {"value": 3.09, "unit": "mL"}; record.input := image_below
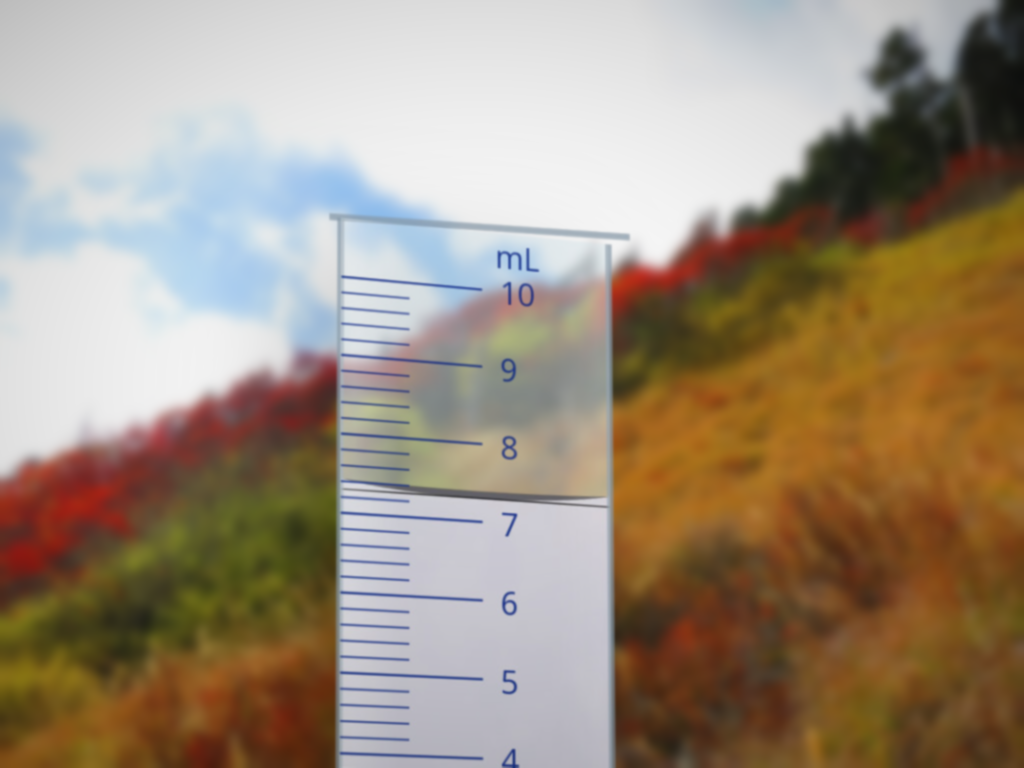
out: {"value": 7.3, "unit": "mL"}
